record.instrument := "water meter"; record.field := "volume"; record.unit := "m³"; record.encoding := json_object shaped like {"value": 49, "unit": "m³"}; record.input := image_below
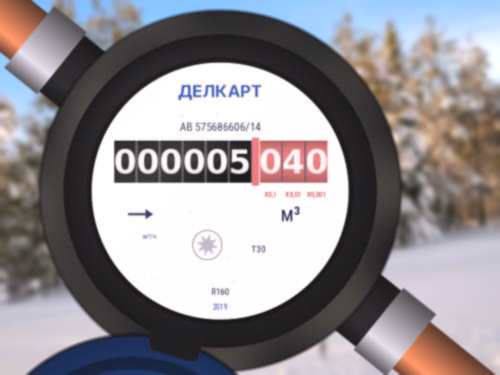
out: {"value": 5.040, "unit": "m³"}
